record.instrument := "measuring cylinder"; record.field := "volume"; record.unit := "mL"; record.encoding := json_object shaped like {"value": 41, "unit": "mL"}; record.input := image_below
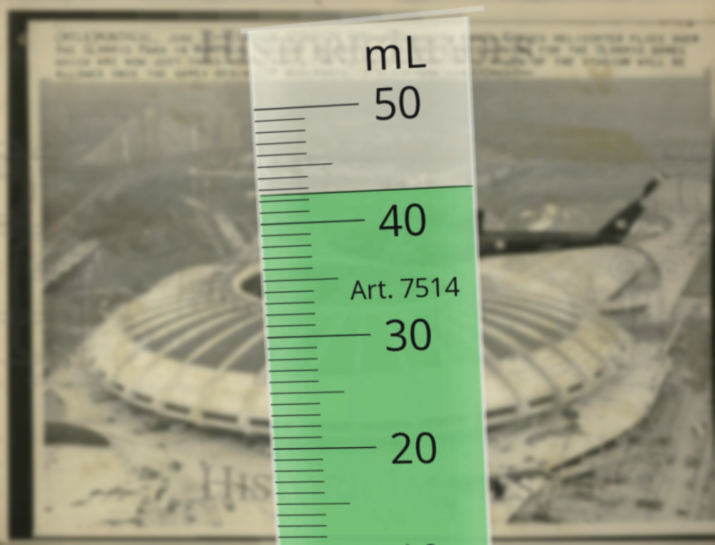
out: {"value": 42.5, "unit": "mL"}
